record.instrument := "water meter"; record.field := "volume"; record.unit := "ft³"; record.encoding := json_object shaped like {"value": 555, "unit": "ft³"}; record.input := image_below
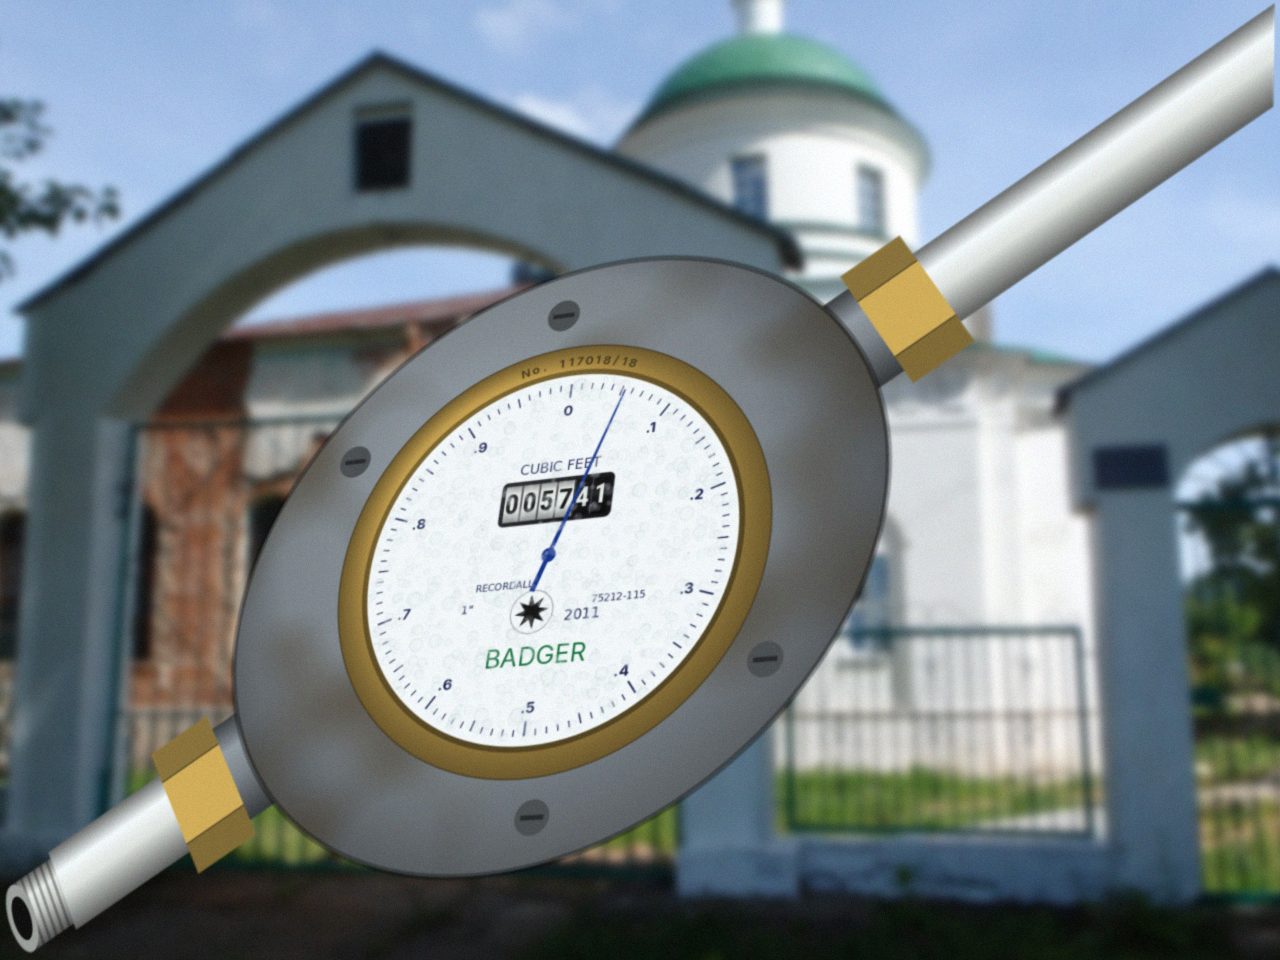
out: {"value": 5741.05, "unit": "ft³"}
